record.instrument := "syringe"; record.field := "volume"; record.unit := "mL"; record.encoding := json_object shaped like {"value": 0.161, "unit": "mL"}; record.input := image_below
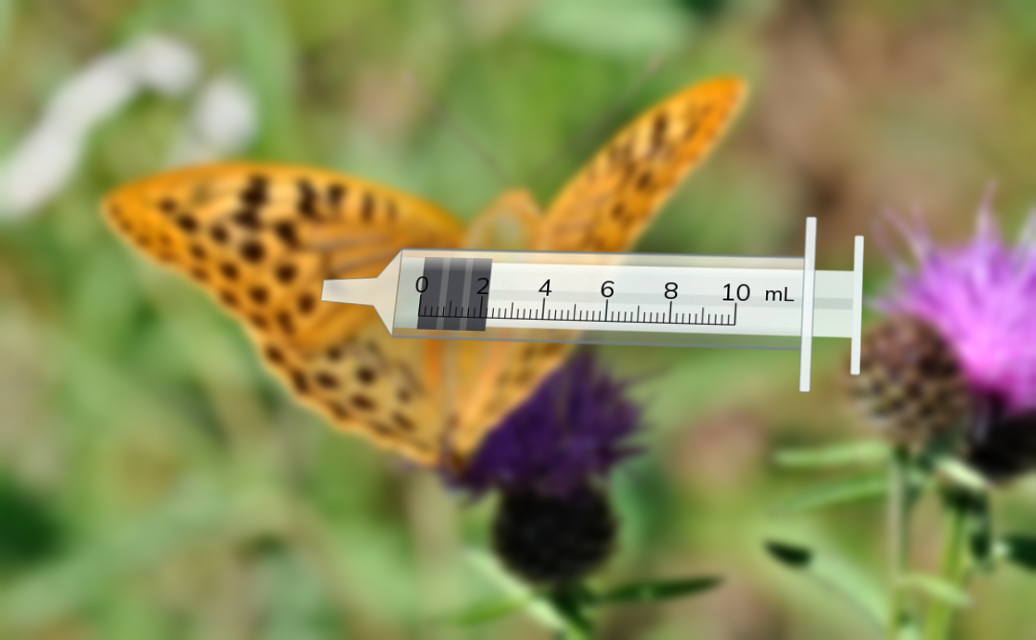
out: {"value": 0, "unit": "mL"}
